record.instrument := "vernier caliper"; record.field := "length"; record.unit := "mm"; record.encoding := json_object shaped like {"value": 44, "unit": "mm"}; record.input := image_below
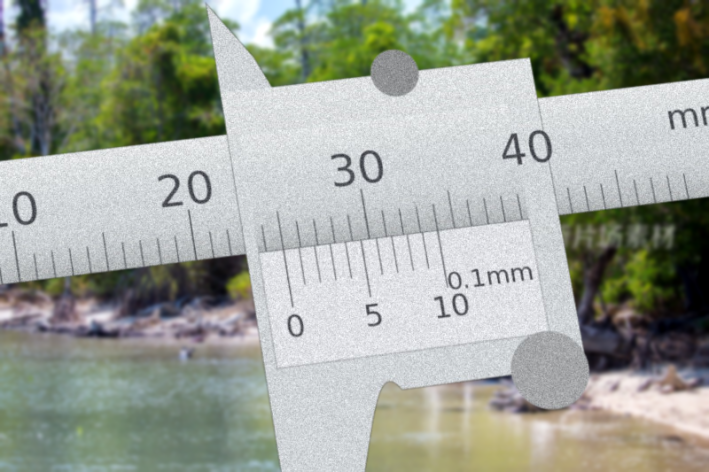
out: {"value": 25.0, "unit": "mm"}
